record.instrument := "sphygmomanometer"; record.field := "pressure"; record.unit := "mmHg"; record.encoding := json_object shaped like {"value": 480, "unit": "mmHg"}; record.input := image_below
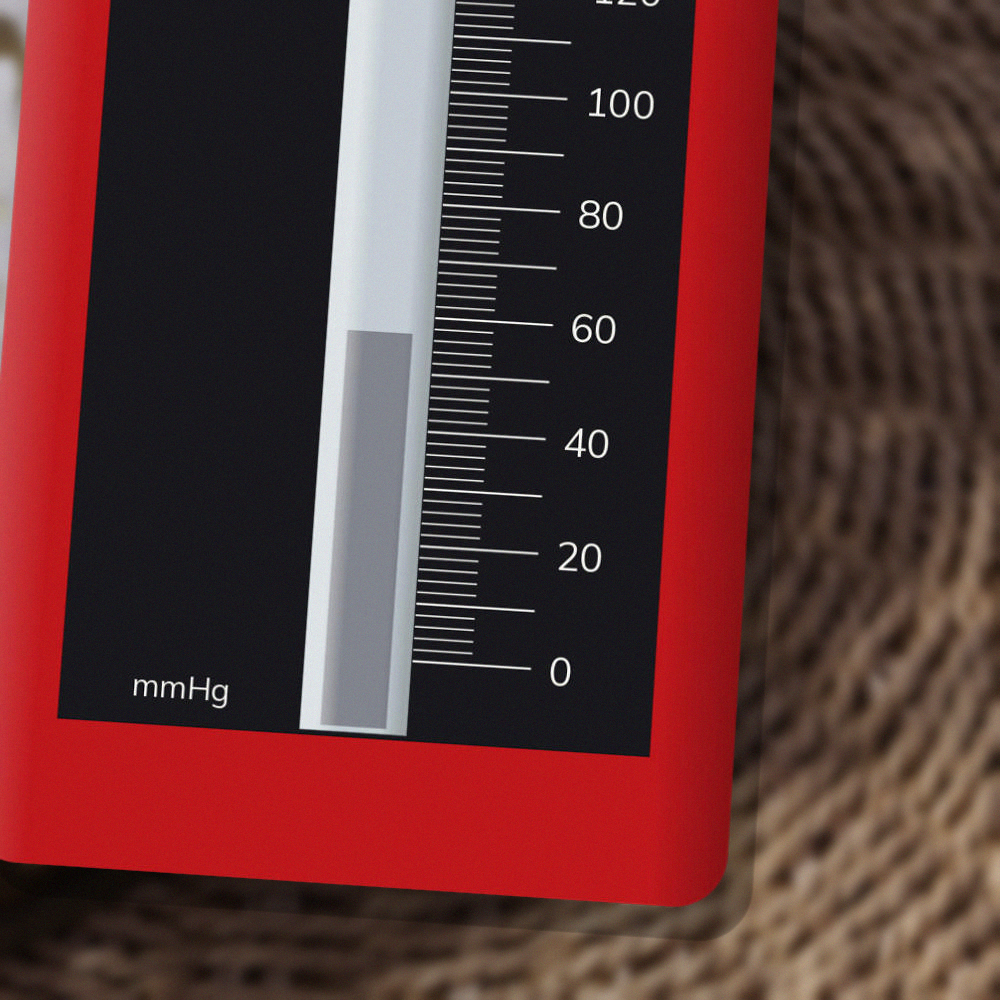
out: {"value": 57, "unit": "mmHg"}
